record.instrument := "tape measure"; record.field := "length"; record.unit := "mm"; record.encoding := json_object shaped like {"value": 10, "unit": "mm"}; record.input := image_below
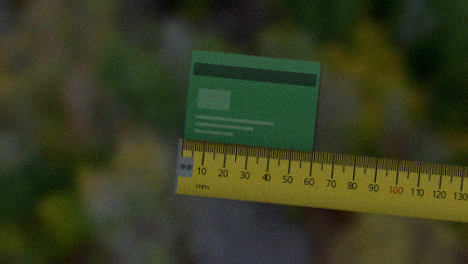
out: {"value": 60, "unit": "mm"}
